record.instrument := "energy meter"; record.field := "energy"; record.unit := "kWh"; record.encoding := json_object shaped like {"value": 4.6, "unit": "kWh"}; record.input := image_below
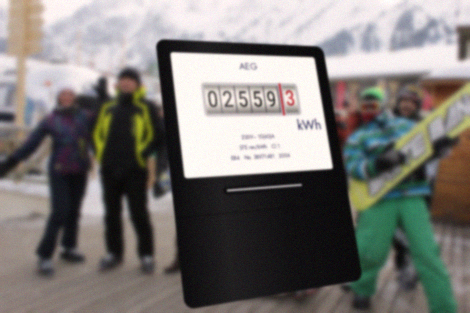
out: {"value": 2559.3, "unit": "kWh"}
